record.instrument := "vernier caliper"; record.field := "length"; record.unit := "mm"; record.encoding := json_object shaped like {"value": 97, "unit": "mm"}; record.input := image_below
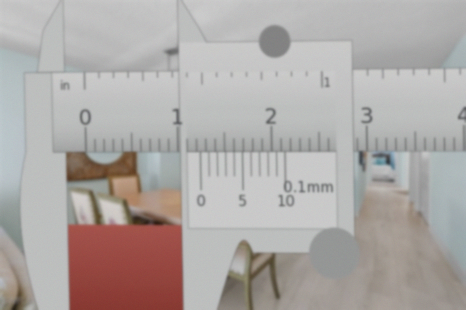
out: {"value": 12.4, "unit": "mm"}
